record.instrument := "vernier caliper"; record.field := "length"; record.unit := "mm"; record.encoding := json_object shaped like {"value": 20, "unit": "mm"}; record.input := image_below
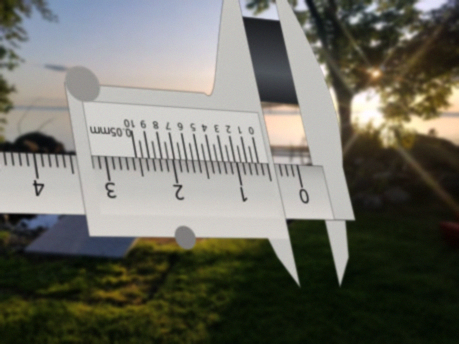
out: {"value": 6.5, "unit": "mm"}
